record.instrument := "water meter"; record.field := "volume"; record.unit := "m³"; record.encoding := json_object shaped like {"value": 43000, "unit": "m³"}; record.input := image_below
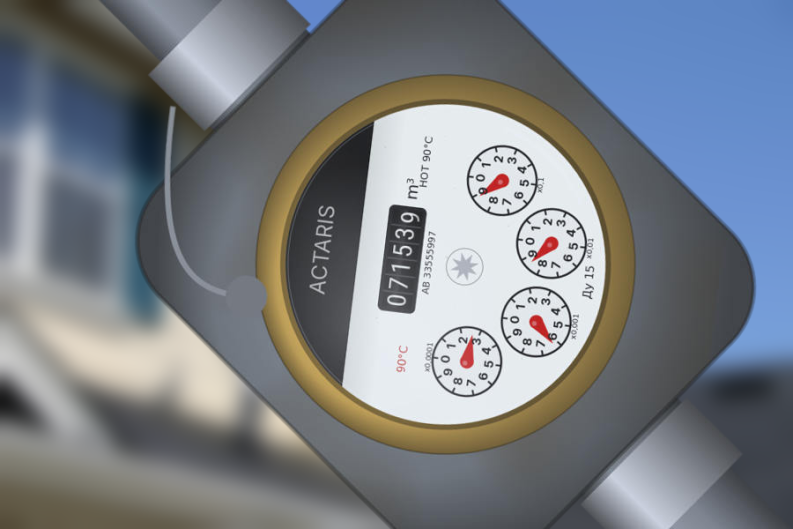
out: {"value": 71538.8862, "unit": "m³"}
